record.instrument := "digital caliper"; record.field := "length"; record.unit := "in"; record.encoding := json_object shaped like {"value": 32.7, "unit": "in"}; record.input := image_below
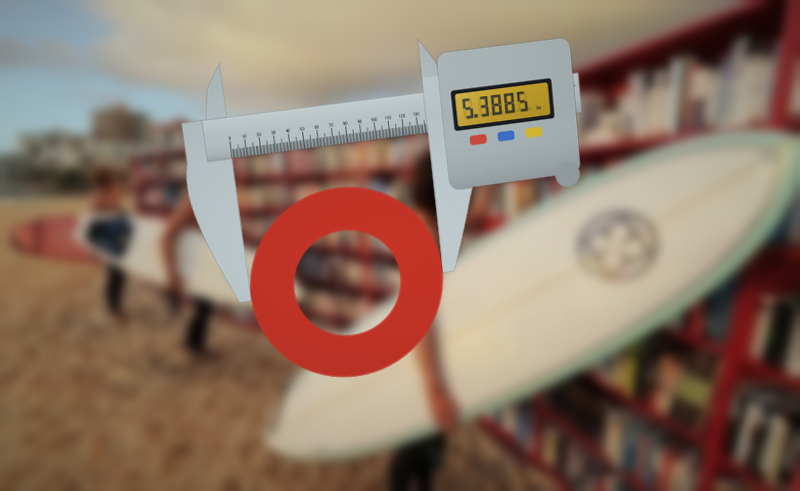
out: {"value": 5.3885, "unit": "in"}
